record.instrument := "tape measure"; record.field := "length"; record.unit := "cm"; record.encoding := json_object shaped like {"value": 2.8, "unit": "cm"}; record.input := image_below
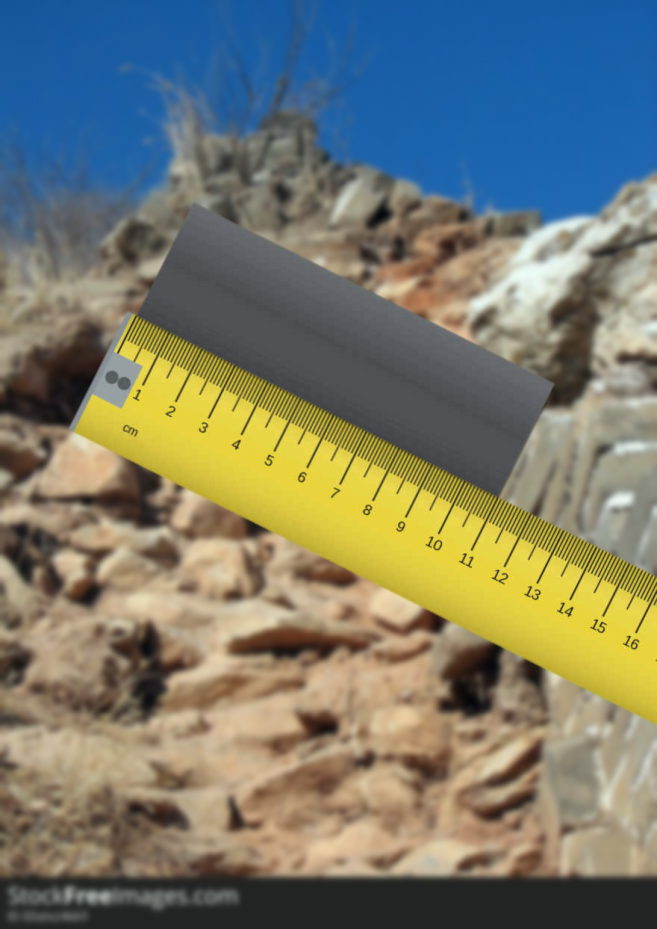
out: {"value": 11, "unit": "cm"}
